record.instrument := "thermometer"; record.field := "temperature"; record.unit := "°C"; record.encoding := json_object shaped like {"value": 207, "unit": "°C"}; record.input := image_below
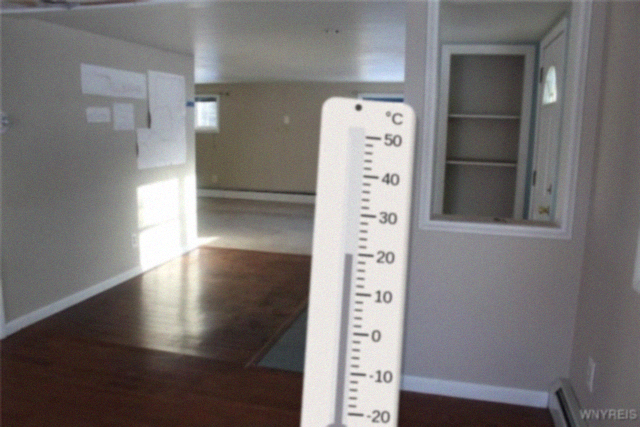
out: {"value": 20, "unit": "°C"}
